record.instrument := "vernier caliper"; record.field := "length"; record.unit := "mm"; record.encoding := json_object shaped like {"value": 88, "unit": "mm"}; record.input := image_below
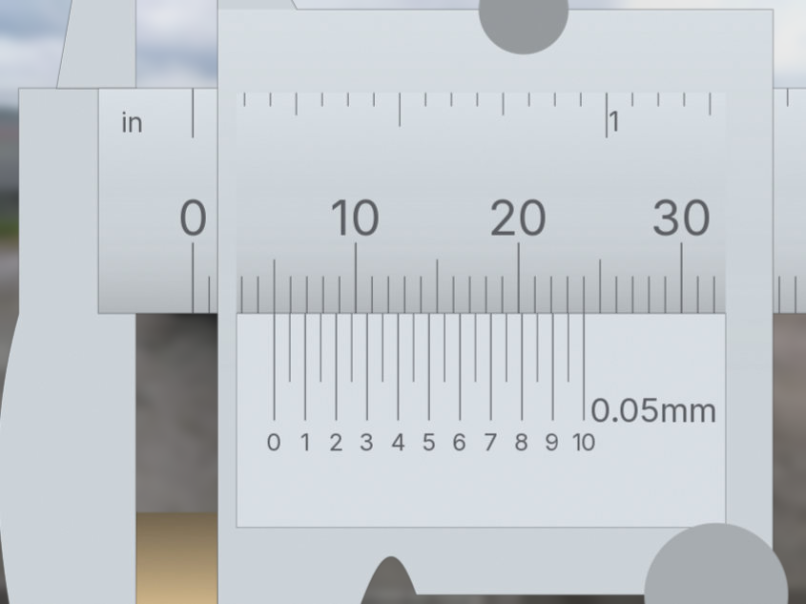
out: {"value": 5.0, "unit": "mm"}
